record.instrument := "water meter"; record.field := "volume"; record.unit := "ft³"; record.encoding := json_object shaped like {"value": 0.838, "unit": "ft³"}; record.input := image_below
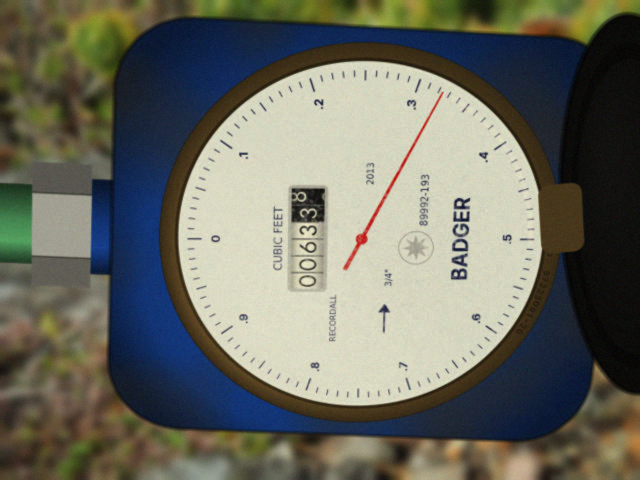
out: {"value": 6338.32, "unit": "ft³"}
